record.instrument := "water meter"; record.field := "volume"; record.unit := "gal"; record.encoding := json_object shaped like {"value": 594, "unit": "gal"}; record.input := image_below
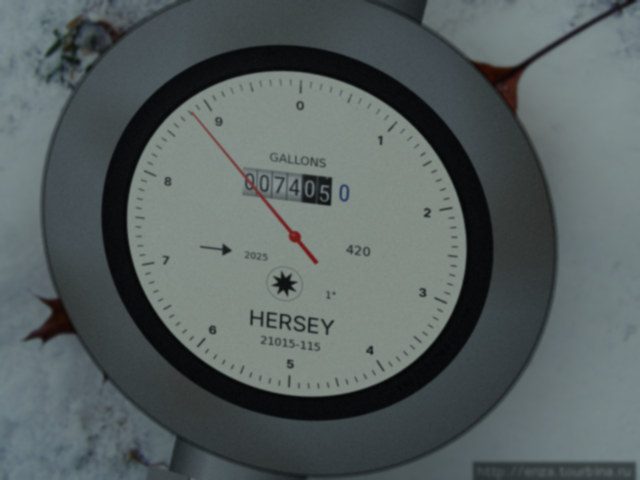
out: {"value": 74048.8, "unit": "gal"}
